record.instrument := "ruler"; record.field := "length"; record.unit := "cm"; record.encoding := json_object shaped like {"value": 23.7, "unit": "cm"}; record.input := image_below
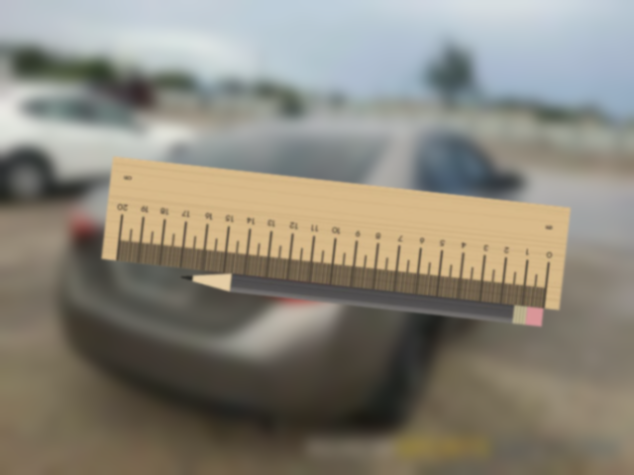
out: {"value": 17, "unit": "cm"}
